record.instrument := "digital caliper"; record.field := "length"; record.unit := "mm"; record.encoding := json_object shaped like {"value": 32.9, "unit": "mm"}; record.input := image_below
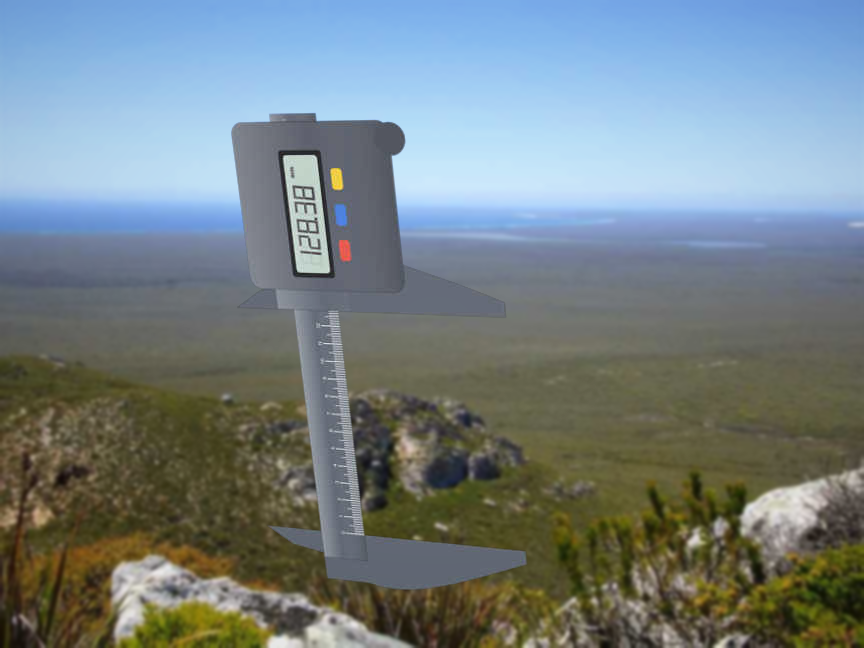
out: {"value": 128.38, "unit": "mm"}
